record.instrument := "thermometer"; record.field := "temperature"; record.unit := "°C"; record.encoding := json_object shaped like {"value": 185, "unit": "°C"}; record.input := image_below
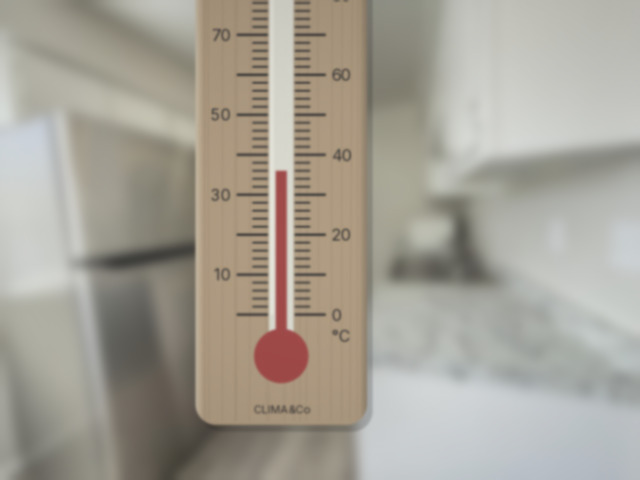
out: {"value": 36, "unit": "°C"}
